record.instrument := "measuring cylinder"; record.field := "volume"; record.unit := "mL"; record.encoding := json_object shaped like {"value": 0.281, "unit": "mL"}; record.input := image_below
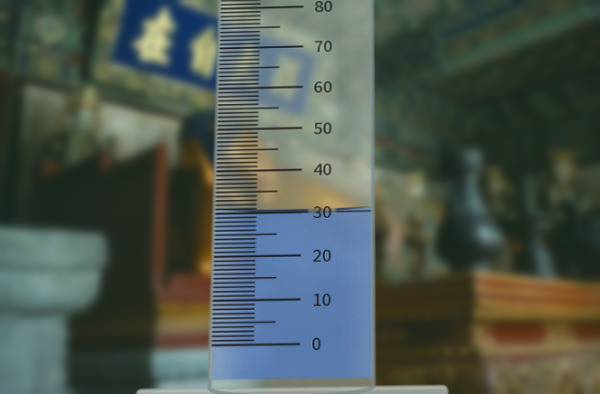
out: {"value": 30, "unit": "mL"}
